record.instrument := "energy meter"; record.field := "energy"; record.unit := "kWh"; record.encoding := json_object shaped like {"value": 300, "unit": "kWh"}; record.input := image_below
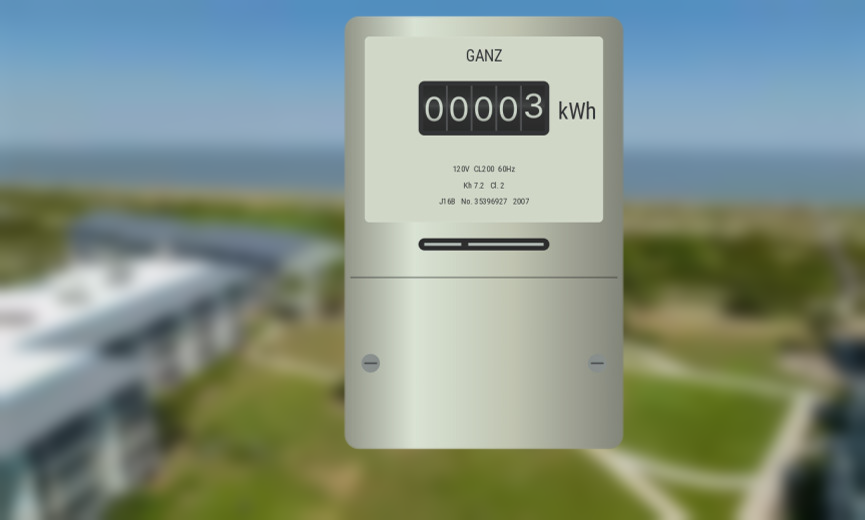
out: {"value": 3, "unit": "kWh"}
